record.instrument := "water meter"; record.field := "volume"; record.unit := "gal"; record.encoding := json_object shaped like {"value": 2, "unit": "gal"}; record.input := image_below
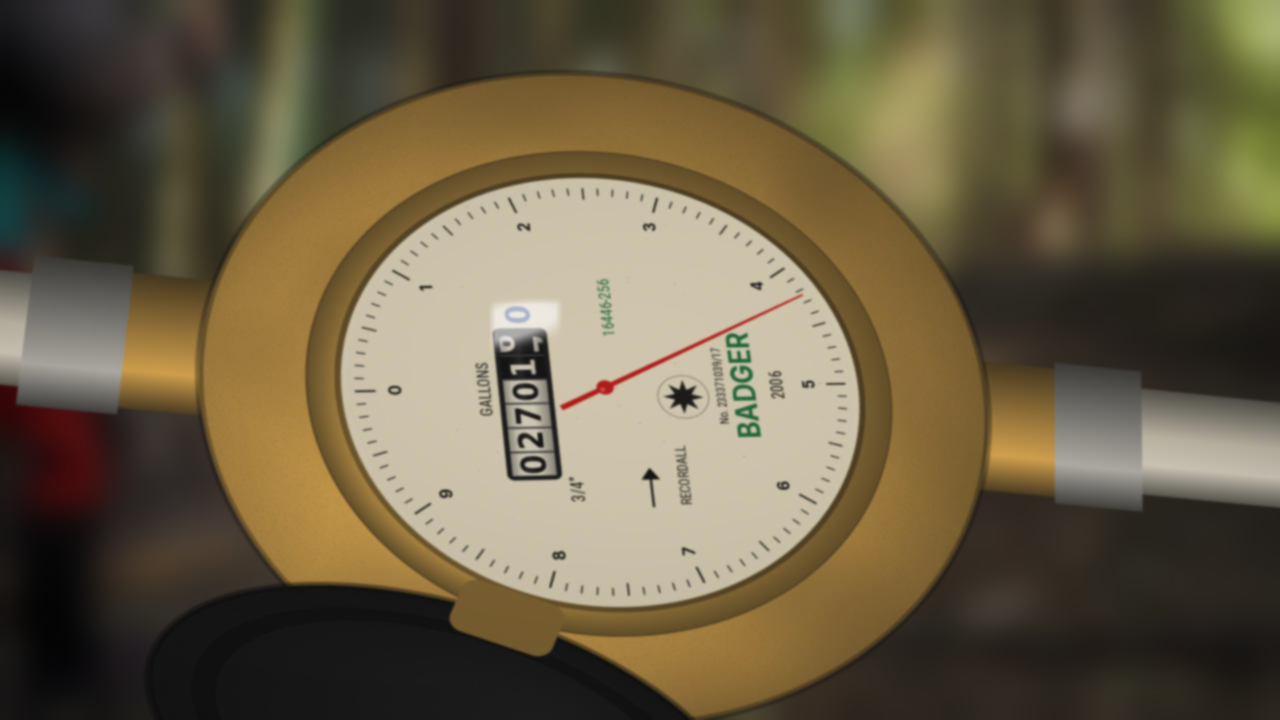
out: {"value": 270164.2, "unit": "gal"}
